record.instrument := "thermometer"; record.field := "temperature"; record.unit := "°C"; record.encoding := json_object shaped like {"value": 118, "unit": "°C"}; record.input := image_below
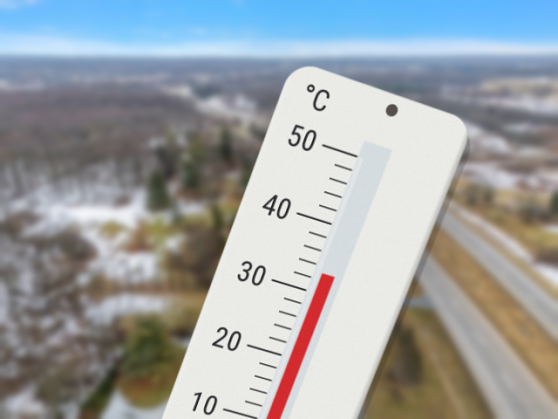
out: {"value": 33, "unit": "°C"}
